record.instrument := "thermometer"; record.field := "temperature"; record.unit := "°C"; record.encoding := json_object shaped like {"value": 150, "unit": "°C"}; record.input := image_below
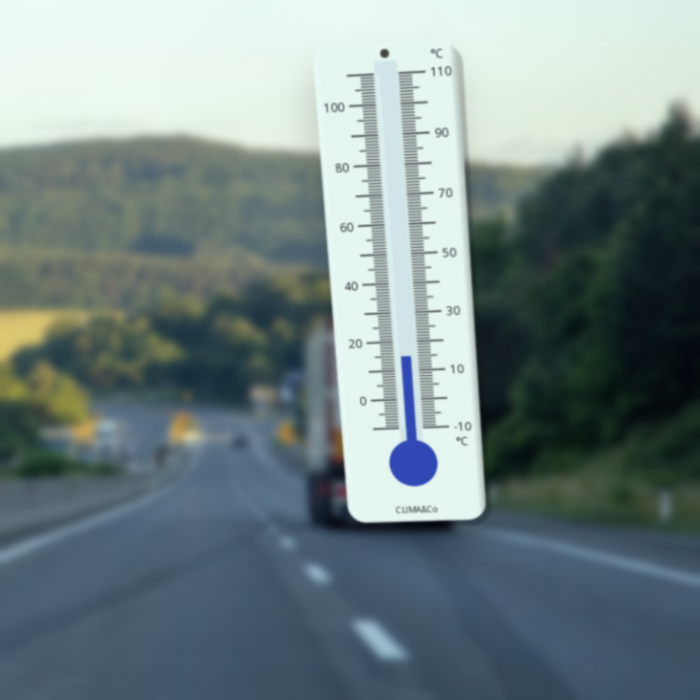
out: {"value": 15, "unit": "°C"}
